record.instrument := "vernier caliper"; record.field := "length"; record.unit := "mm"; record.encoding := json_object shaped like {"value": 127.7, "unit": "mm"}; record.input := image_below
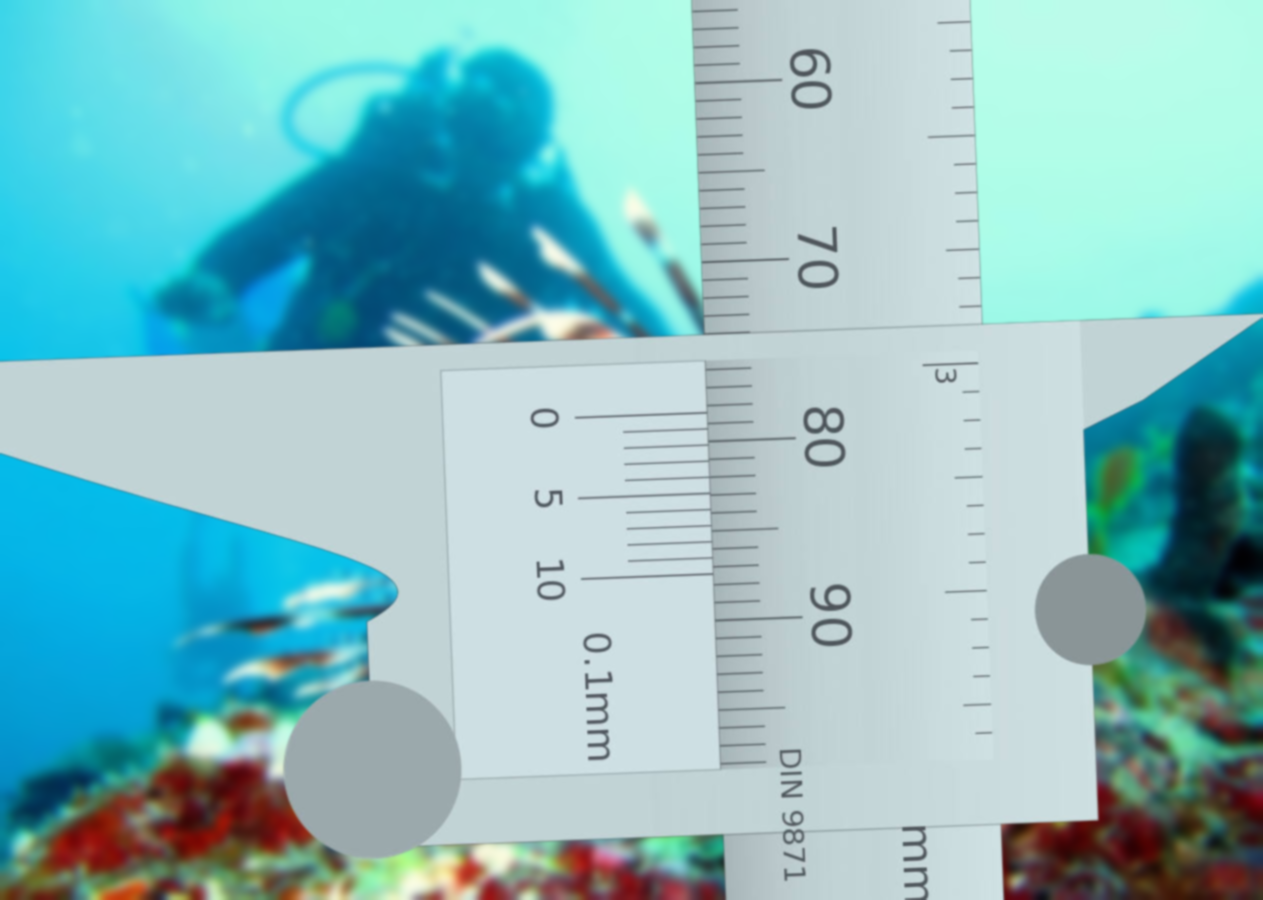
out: {"value": 78.4, "unit": "mm"}
